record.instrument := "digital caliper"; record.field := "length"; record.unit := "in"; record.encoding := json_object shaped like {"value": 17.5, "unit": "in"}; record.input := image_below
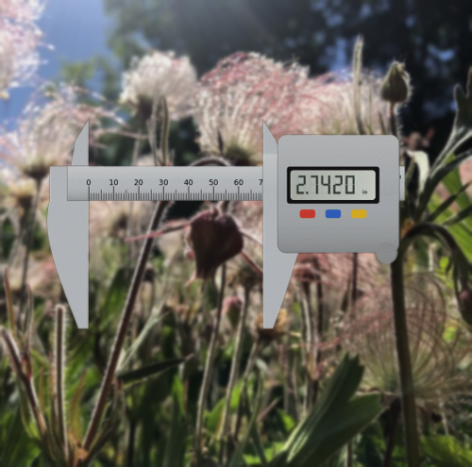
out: {"value": 2.7420, "unit": "in"}
